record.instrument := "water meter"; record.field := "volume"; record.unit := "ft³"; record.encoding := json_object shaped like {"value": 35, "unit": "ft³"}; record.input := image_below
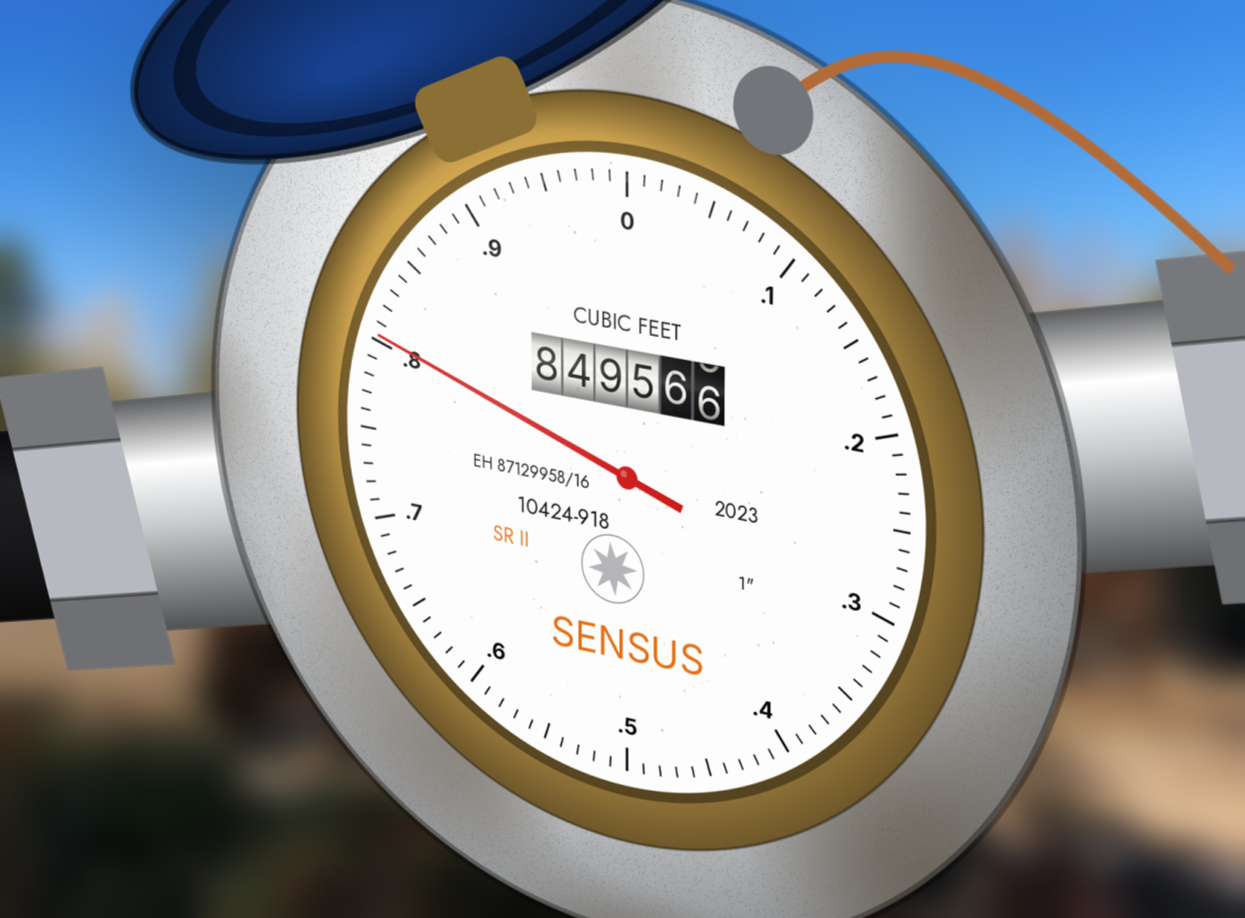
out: {"value": 849565.80, "unit": "ft³"}
